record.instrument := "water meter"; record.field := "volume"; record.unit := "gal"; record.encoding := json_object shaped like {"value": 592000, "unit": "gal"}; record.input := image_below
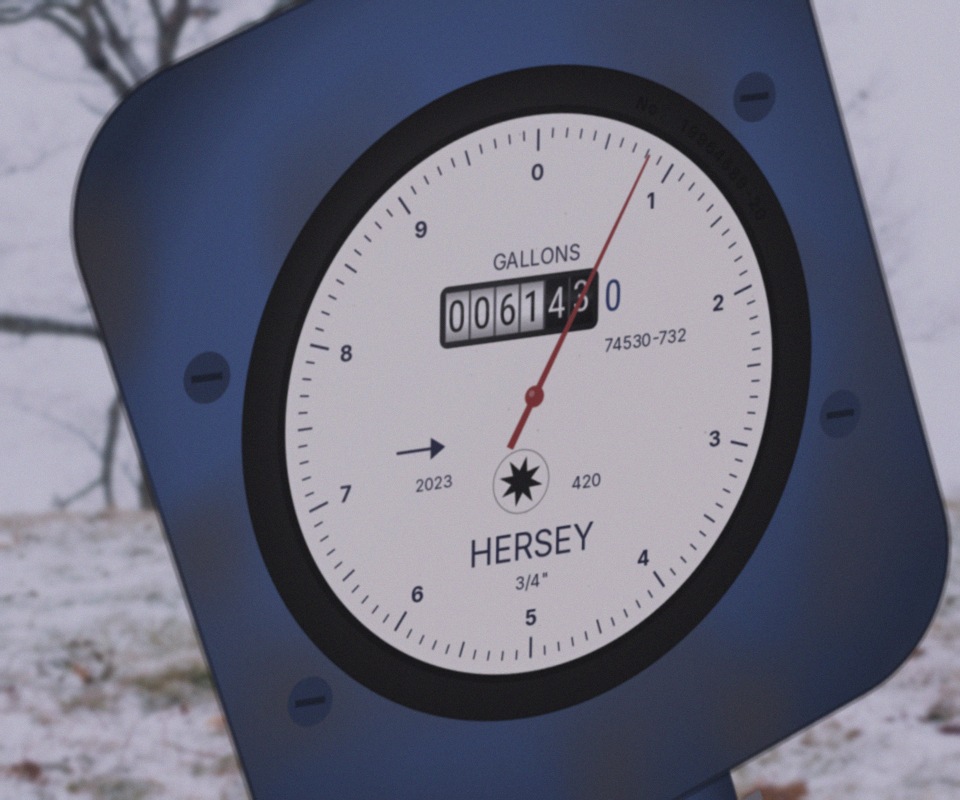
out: {"value": 61430.8, "unit": "gal"}
